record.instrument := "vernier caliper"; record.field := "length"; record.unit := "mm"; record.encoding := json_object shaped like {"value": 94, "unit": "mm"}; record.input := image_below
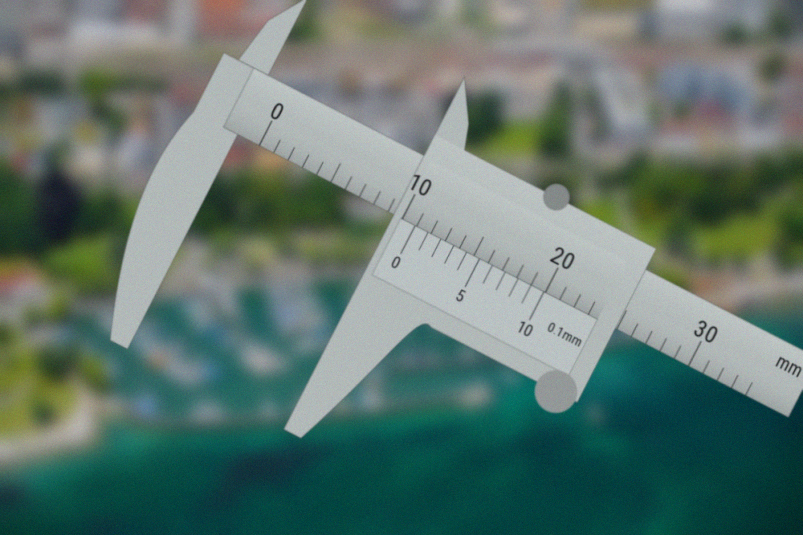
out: {"value": 10.9, "unit": "mm"}
